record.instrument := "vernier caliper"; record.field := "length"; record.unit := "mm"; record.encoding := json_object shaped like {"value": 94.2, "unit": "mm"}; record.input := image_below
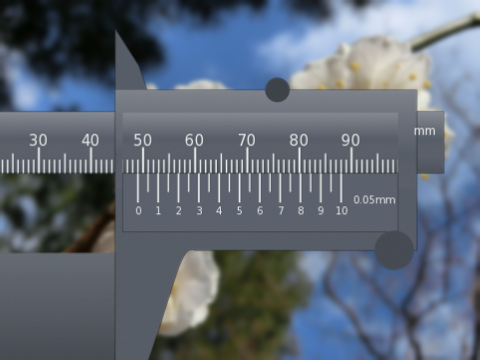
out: {"value": 49.0, "unit": "mm"}
